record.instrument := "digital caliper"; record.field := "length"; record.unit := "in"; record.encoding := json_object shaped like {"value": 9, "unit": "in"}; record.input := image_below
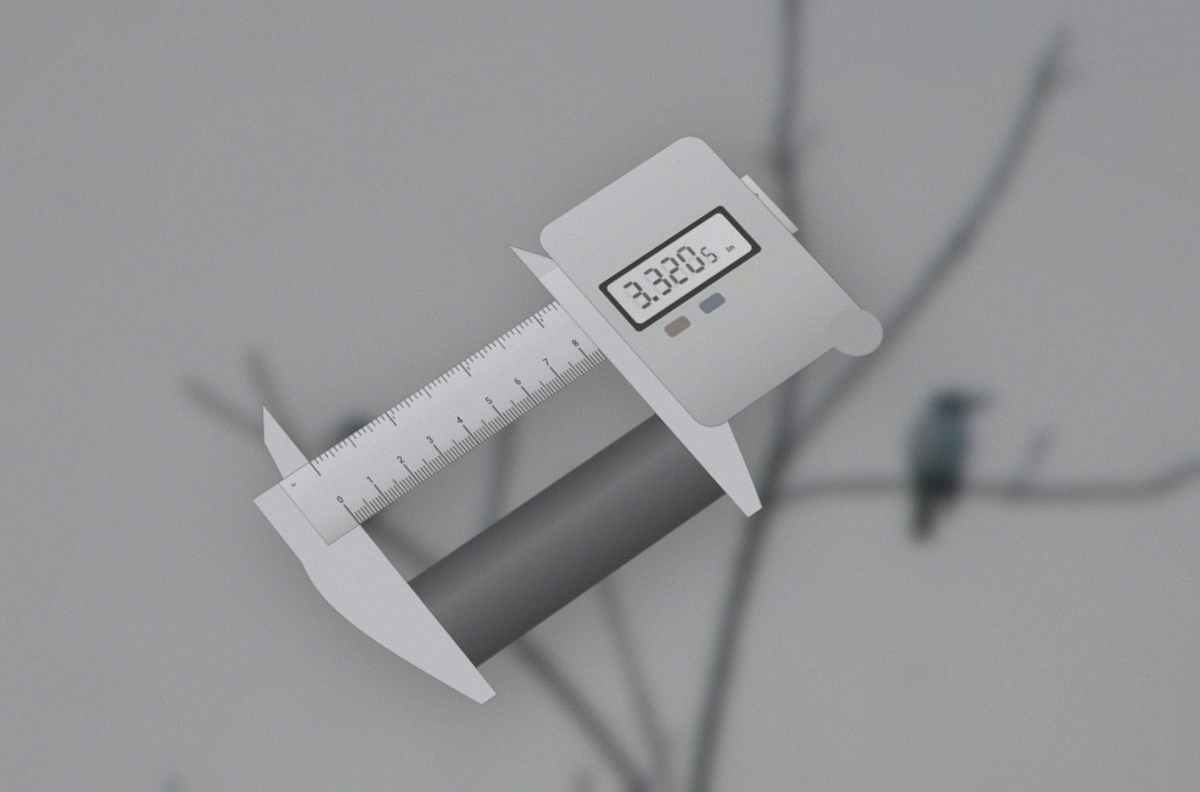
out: {"value": 3.3205, "unit": "in"}
